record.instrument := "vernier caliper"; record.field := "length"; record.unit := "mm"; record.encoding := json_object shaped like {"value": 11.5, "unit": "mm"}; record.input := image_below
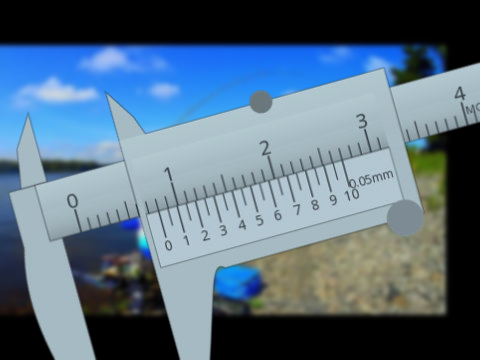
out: {"value": 8.0, "unit": "mm"}
